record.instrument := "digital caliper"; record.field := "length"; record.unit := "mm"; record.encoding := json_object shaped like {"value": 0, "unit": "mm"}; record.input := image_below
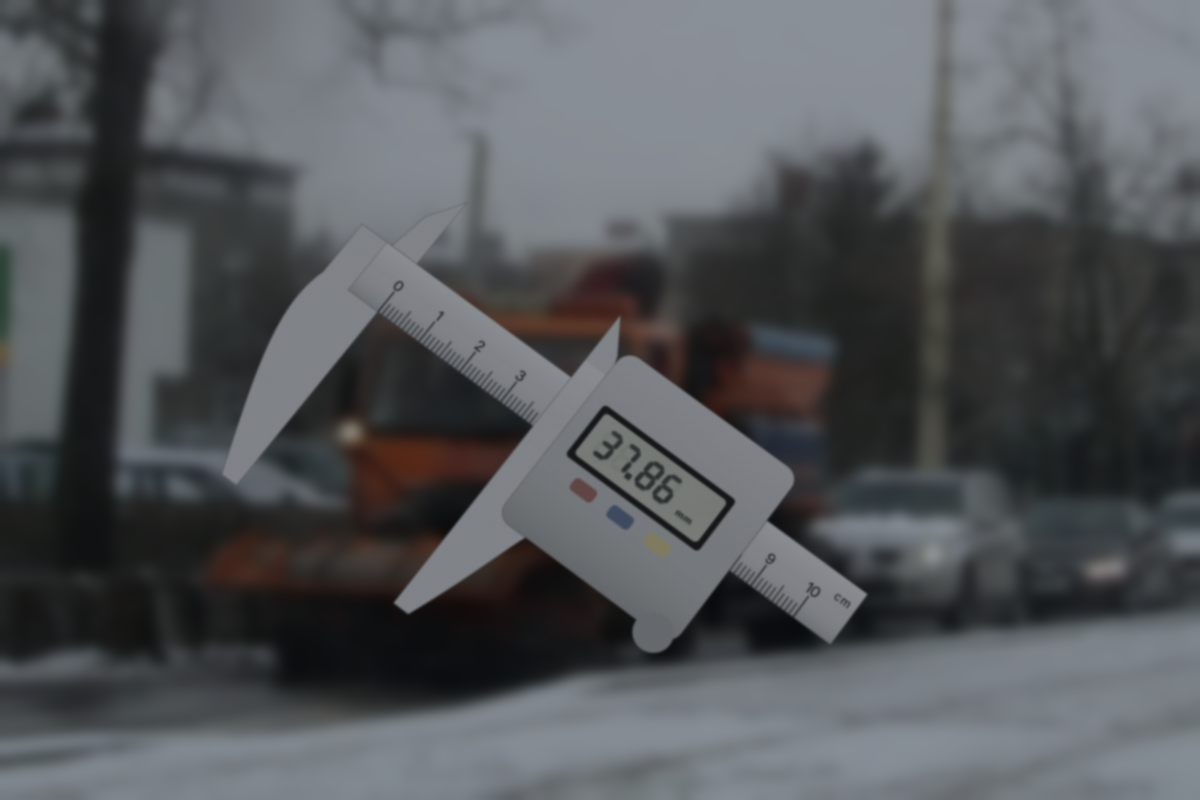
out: {"value": 37.86, "unit": "mm"}
